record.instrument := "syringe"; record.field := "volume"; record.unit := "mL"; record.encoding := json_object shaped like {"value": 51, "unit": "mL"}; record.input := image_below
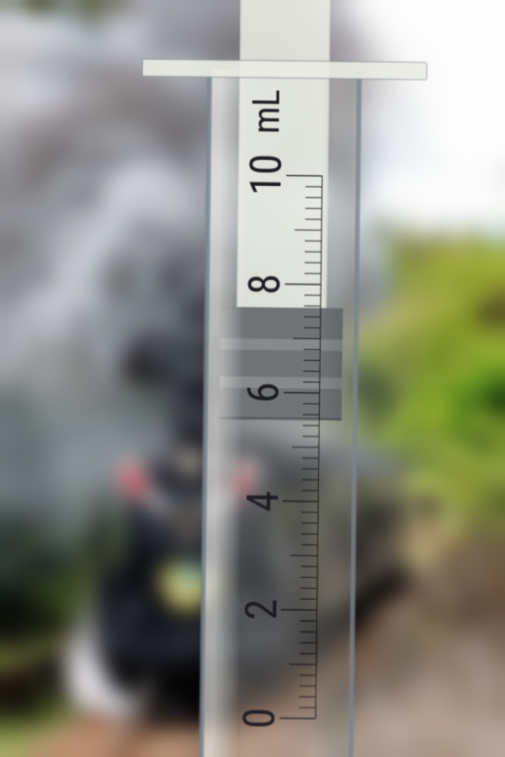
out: {"value": 5.5, "unit": "mL"}
